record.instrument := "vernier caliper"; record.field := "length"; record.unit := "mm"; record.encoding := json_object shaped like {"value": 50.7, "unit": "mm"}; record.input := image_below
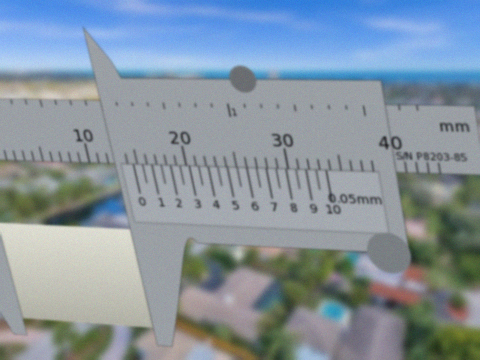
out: {"value": 14.6, "unit": "mm"}
